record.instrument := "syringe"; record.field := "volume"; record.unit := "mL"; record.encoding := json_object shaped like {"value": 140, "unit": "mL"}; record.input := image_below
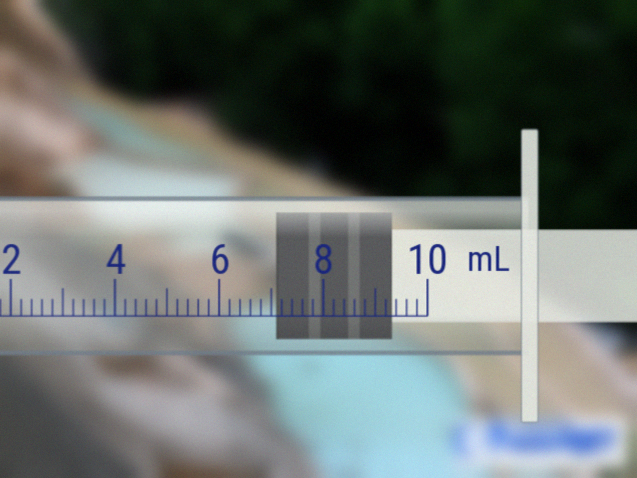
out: {"value": 7.1, "unit": "mL"}
